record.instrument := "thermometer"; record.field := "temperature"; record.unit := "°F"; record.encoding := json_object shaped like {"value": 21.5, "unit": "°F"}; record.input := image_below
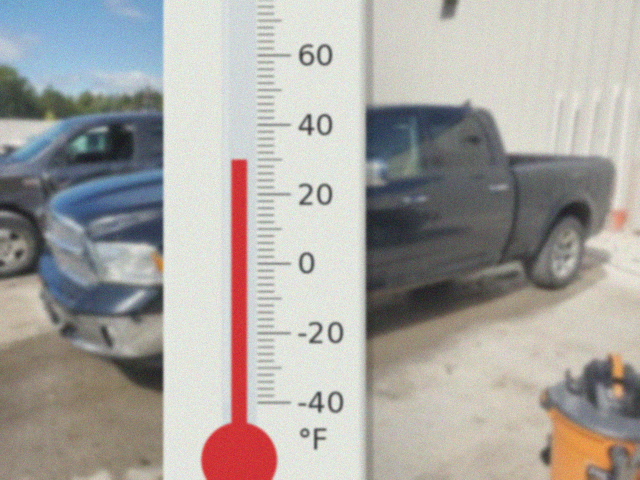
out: {"value": 30, "unit": "°F"}
